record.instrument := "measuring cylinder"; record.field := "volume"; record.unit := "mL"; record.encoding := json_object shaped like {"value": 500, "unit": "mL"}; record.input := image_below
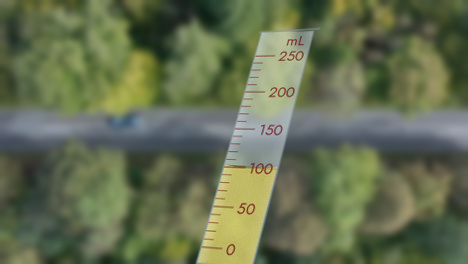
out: {"value": 100, "unit": "mL"}
